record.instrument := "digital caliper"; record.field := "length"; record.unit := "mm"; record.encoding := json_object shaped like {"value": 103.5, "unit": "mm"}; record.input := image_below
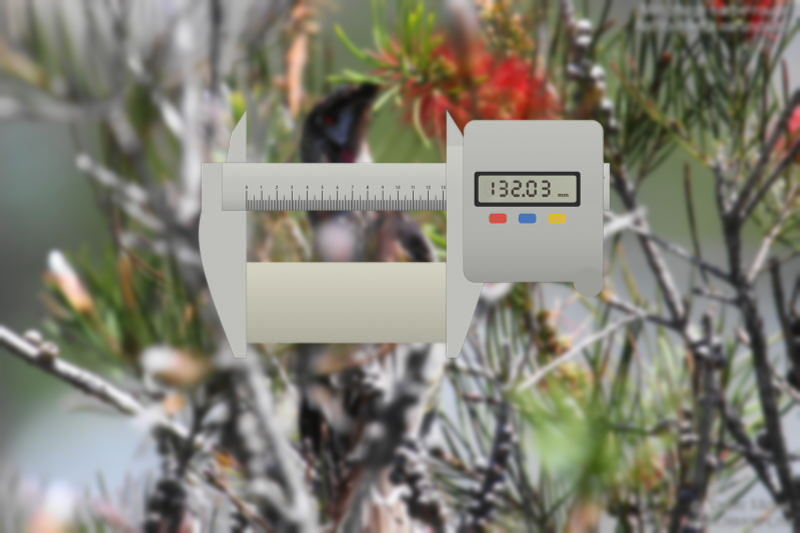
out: {"value": 132.03, "unit": "mm"}
